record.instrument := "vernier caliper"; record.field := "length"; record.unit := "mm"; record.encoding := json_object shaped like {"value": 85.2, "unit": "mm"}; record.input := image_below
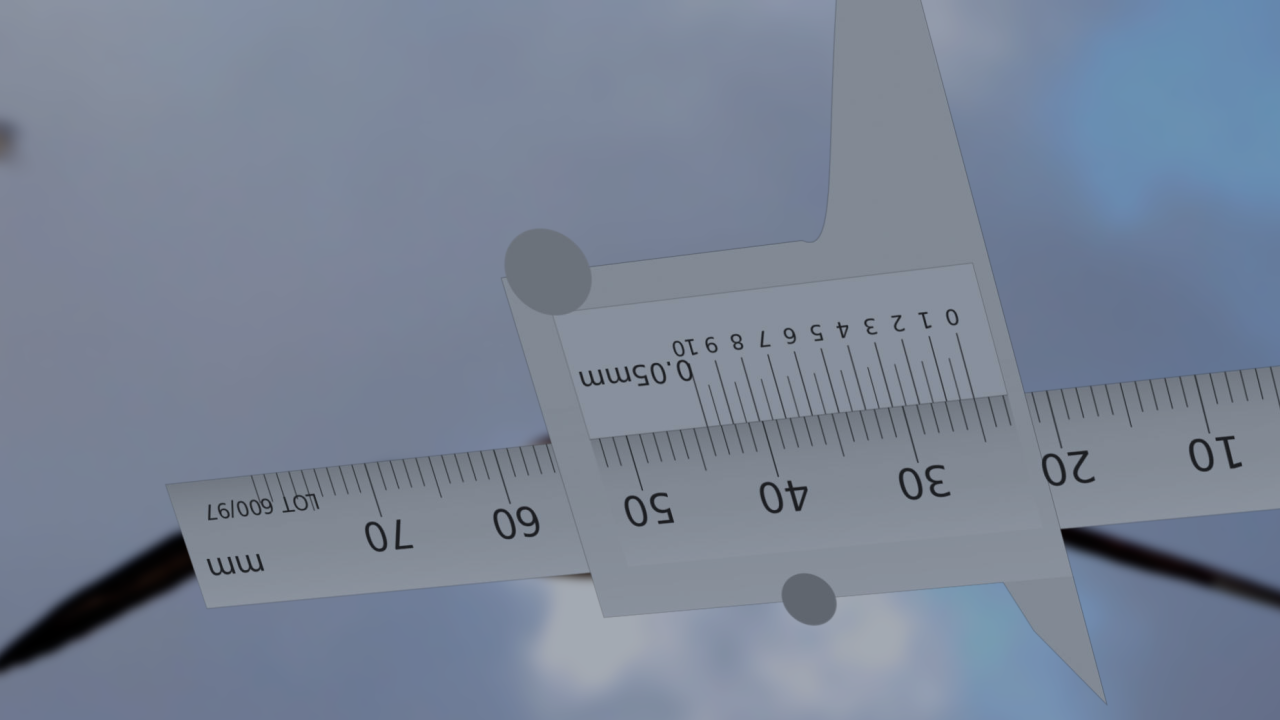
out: {"value": 25.0, "unit": "mm"}
